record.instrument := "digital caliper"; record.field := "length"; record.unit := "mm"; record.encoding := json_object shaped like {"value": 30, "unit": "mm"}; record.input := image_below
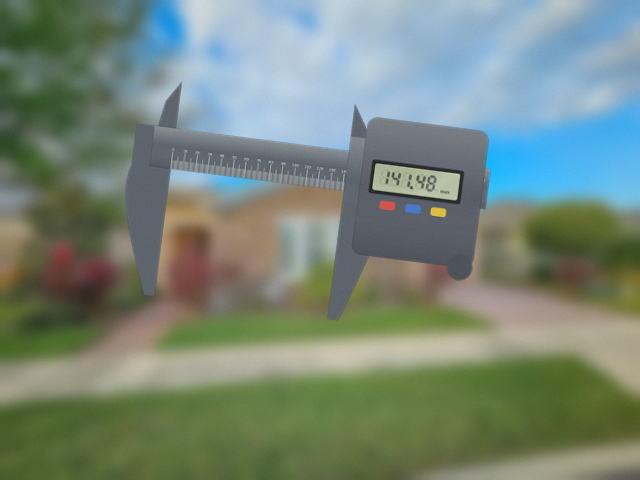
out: {"value": 141.48, "unit": "mm"}
